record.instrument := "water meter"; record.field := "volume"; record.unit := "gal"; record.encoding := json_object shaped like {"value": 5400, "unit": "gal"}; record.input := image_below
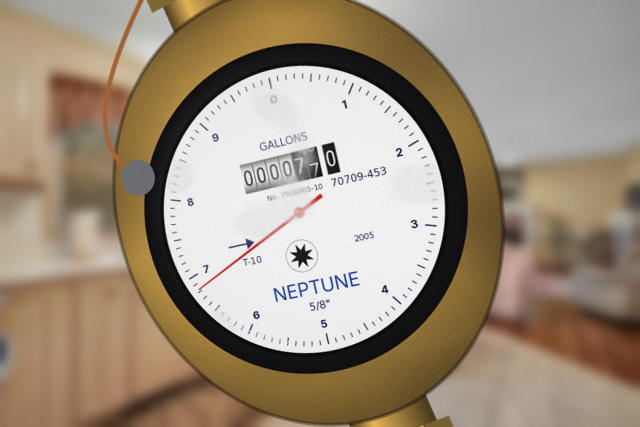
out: {"value": 766.8, "unit": "gal"}
